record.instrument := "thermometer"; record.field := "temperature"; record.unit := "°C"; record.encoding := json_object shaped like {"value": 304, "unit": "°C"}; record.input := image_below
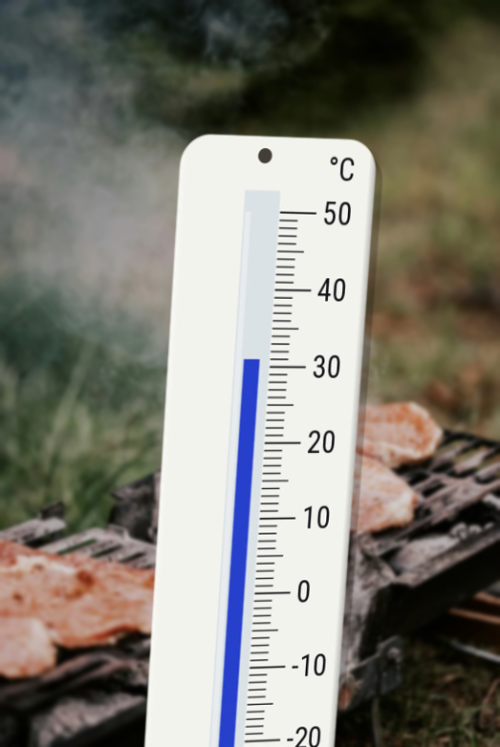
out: {"value": 31, "unit": "°C"}
